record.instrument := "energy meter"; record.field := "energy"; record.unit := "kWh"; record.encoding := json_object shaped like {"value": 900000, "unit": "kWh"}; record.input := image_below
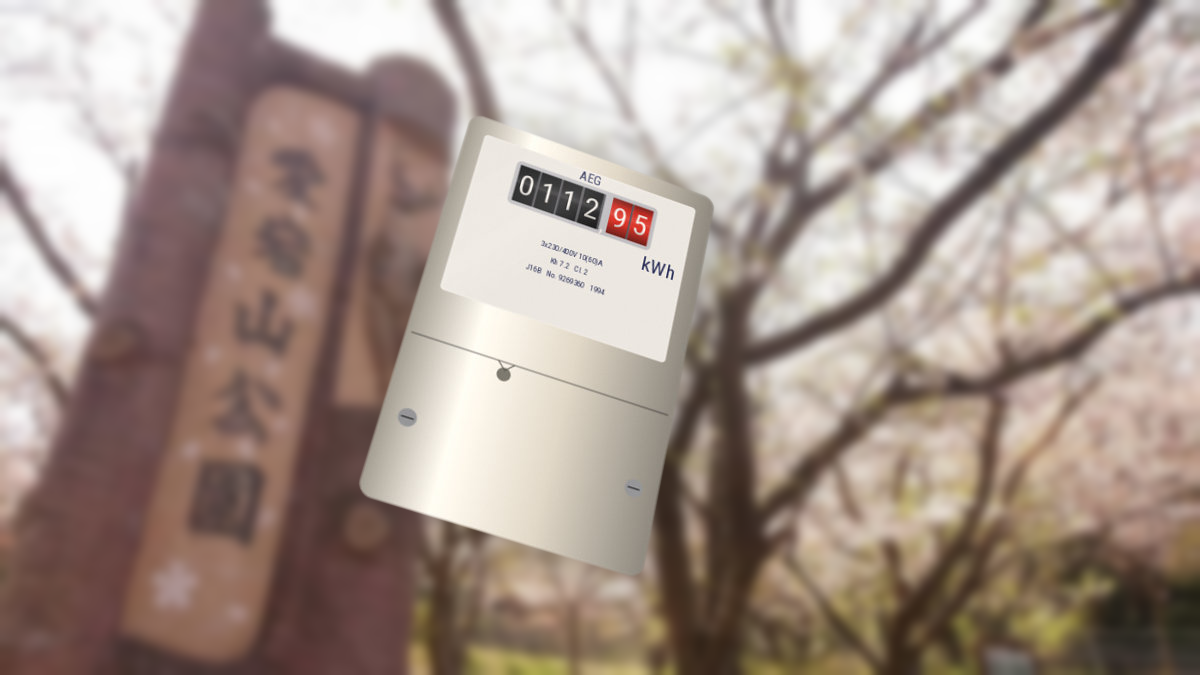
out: {"value": 112.95, "unit": "kWh"}
